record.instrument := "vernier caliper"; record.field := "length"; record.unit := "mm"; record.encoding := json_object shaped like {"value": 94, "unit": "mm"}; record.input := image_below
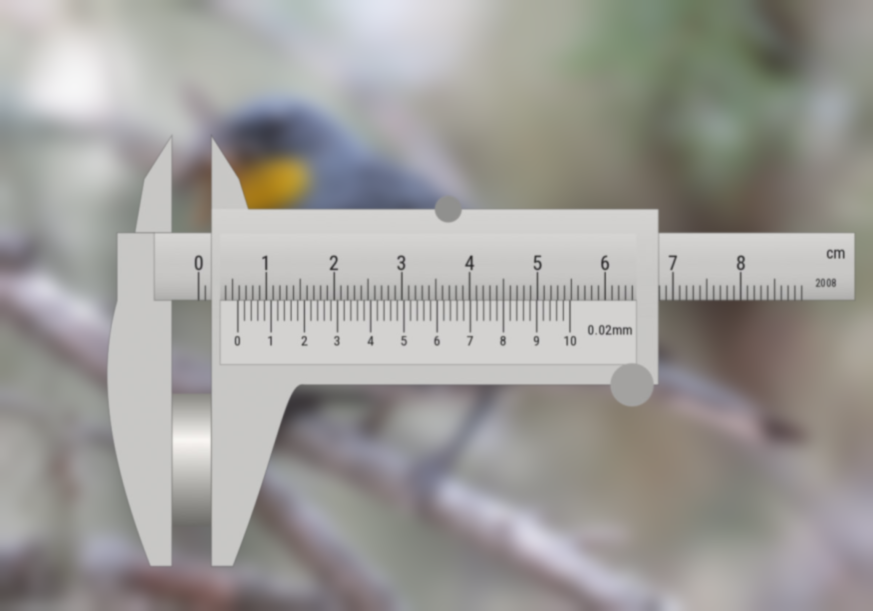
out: {"value": 5.8, "unit": "mm"}
